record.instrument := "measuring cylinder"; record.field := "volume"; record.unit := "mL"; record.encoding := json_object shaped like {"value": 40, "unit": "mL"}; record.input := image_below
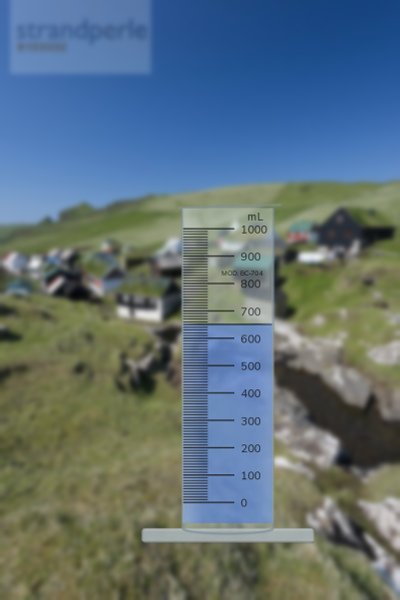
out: {"value": 650, "unit": "mL"}
